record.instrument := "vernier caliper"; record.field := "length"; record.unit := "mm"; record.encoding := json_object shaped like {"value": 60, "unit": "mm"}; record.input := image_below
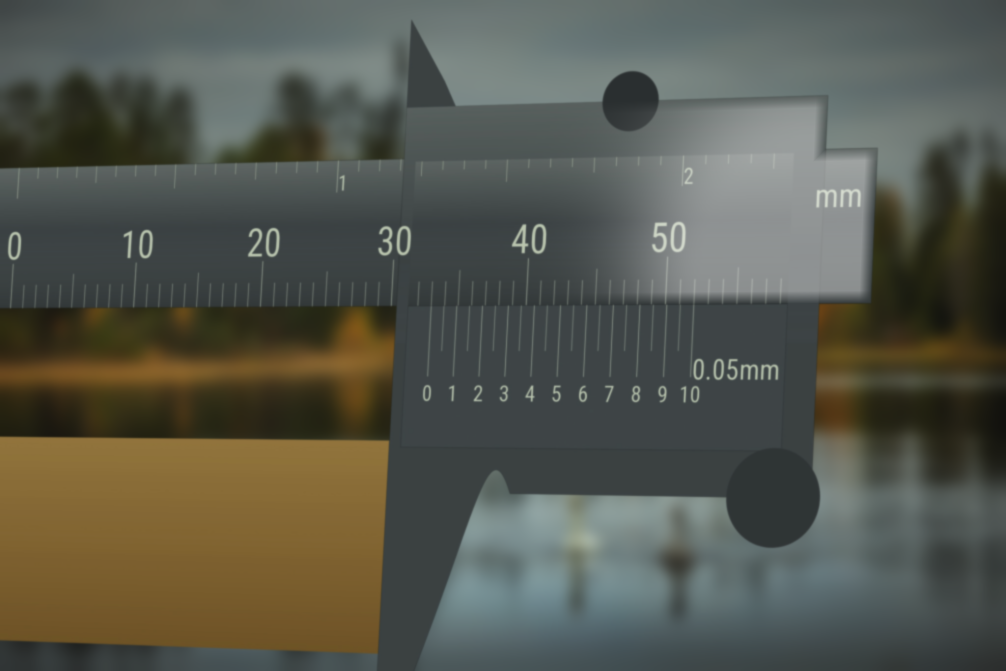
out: {"value": 33.0, "unit": "mm"}
